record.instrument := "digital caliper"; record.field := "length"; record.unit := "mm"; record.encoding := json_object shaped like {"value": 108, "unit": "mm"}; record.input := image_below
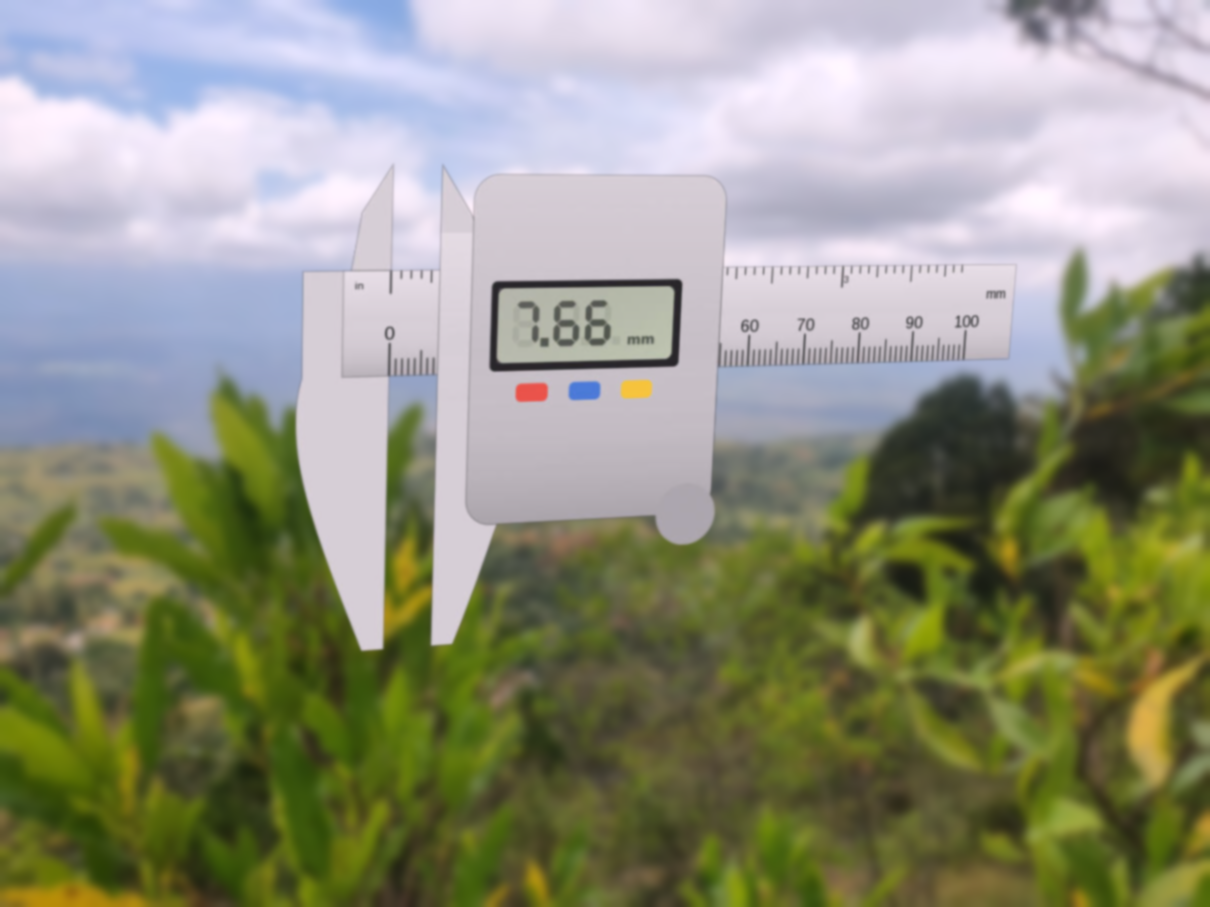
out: {"value": 7.66, "unit": "mm"}
